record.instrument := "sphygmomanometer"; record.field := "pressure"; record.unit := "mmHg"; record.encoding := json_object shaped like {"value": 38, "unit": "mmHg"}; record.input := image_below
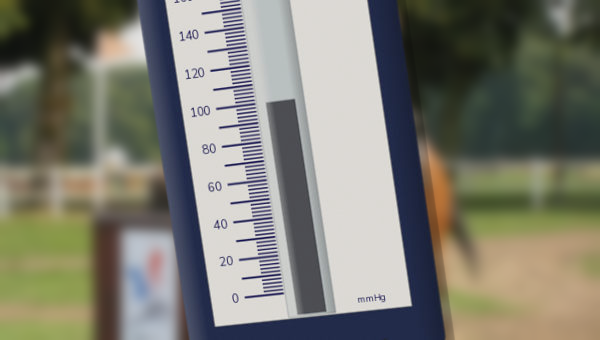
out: {"value": 100, "unit": "mmHg"}
